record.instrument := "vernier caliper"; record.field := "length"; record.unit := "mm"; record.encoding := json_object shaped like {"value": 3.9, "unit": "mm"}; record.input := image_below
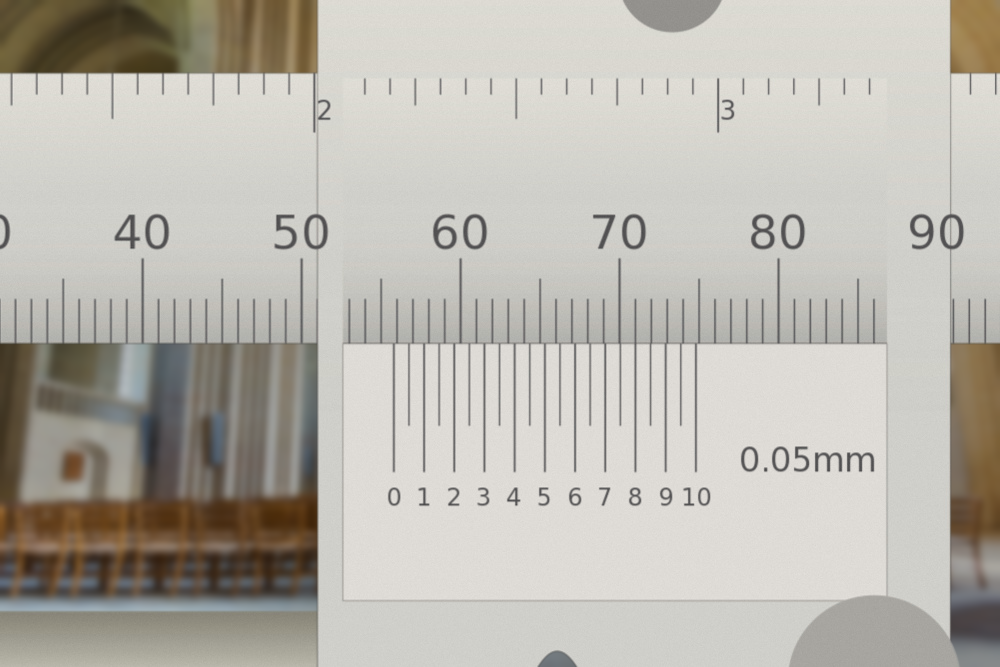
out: {"value": 55.8, "unit": "mm"}
